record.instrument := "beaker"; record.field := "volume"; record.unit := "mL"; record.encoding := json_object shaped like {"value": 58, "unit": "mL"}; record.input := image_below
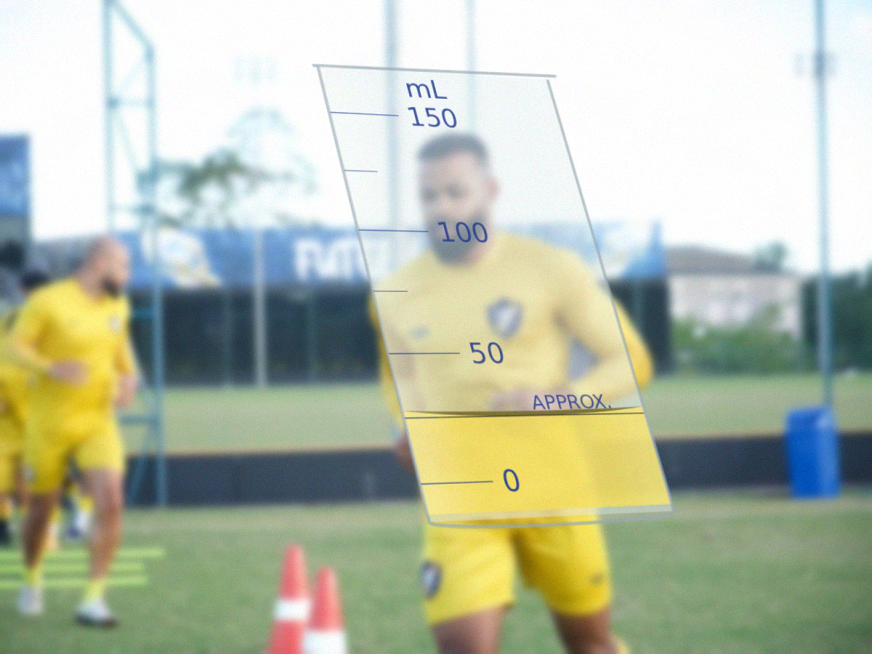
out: {"value": 25, "unit": "mL"}
